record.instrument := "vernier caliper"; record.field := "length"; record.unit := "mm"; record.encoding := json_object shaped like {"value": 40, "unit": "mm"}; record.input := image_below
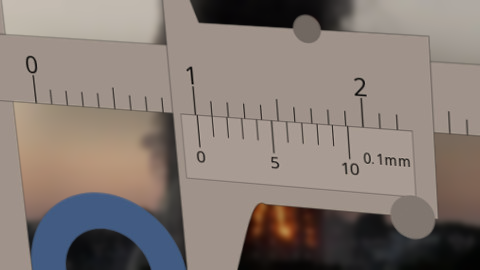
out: {"value": 10.1, "unit": "mm"}
